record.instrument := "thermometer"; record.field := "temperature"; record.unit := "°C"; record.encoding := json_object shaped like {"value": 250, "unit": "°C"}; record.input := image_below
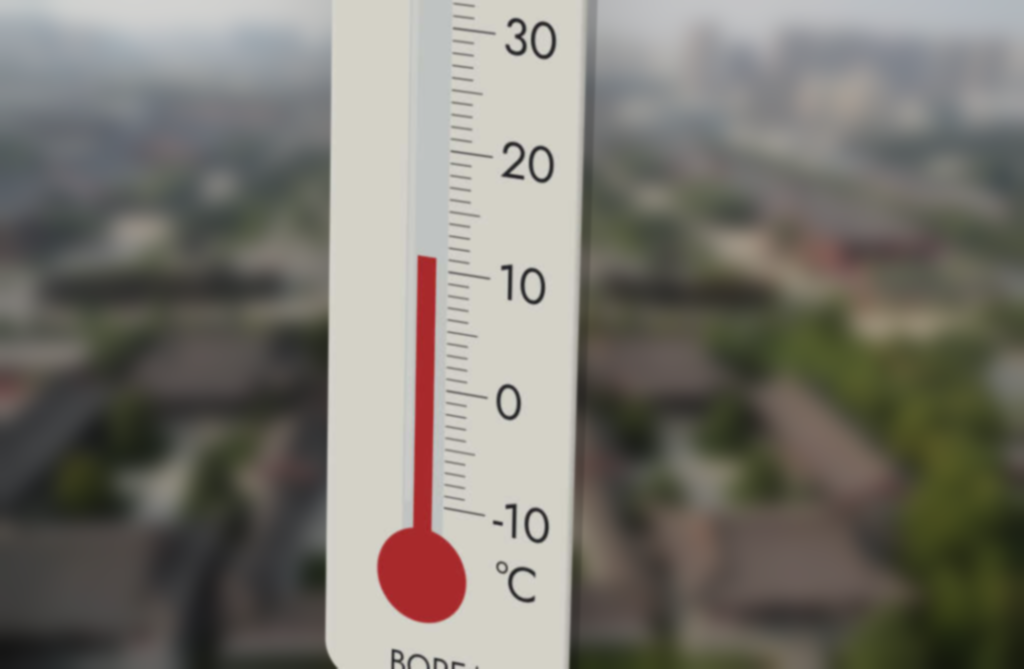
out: {"value": 11, "unit": "°C"}
